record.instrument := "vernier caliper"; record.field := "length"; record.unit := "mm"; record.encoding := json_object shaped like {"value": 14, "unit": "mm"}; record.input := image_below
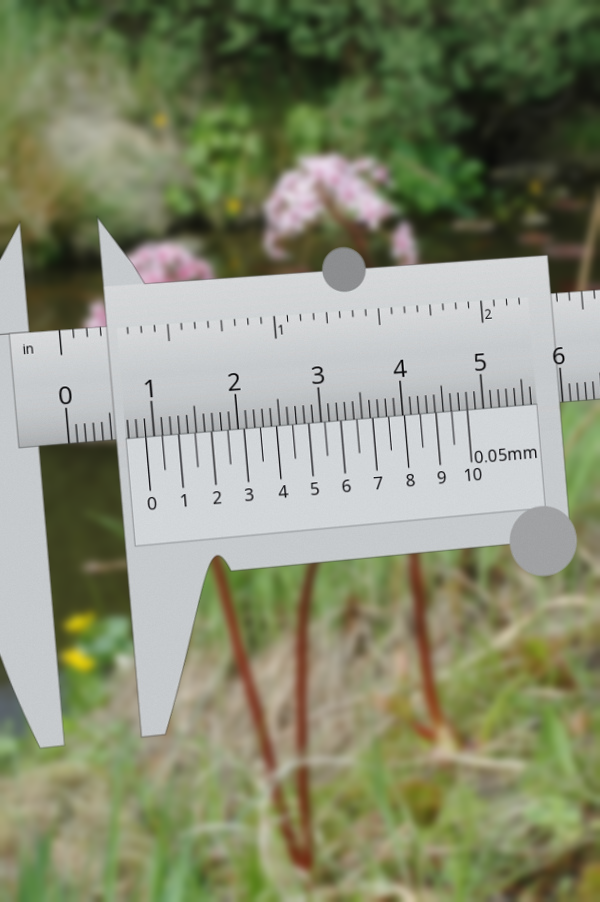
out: {"value": 9.0, "unit": "mm"}
